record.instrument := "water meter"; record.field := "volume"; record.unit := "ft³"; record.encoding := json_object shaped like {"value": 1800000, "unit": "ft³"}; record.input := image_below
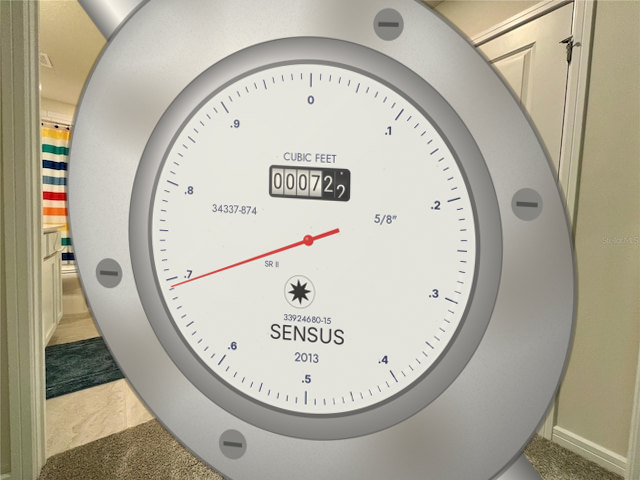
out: {"value": 721.69, "unit": "ft³"}
